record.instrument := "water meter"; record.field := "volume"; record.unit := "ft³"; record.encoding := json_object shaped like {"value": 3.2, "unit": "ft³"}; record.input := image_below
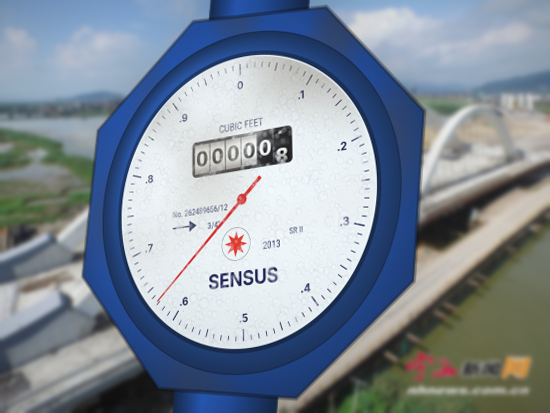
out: {"value": 7.63, "unit": "ft³"}
